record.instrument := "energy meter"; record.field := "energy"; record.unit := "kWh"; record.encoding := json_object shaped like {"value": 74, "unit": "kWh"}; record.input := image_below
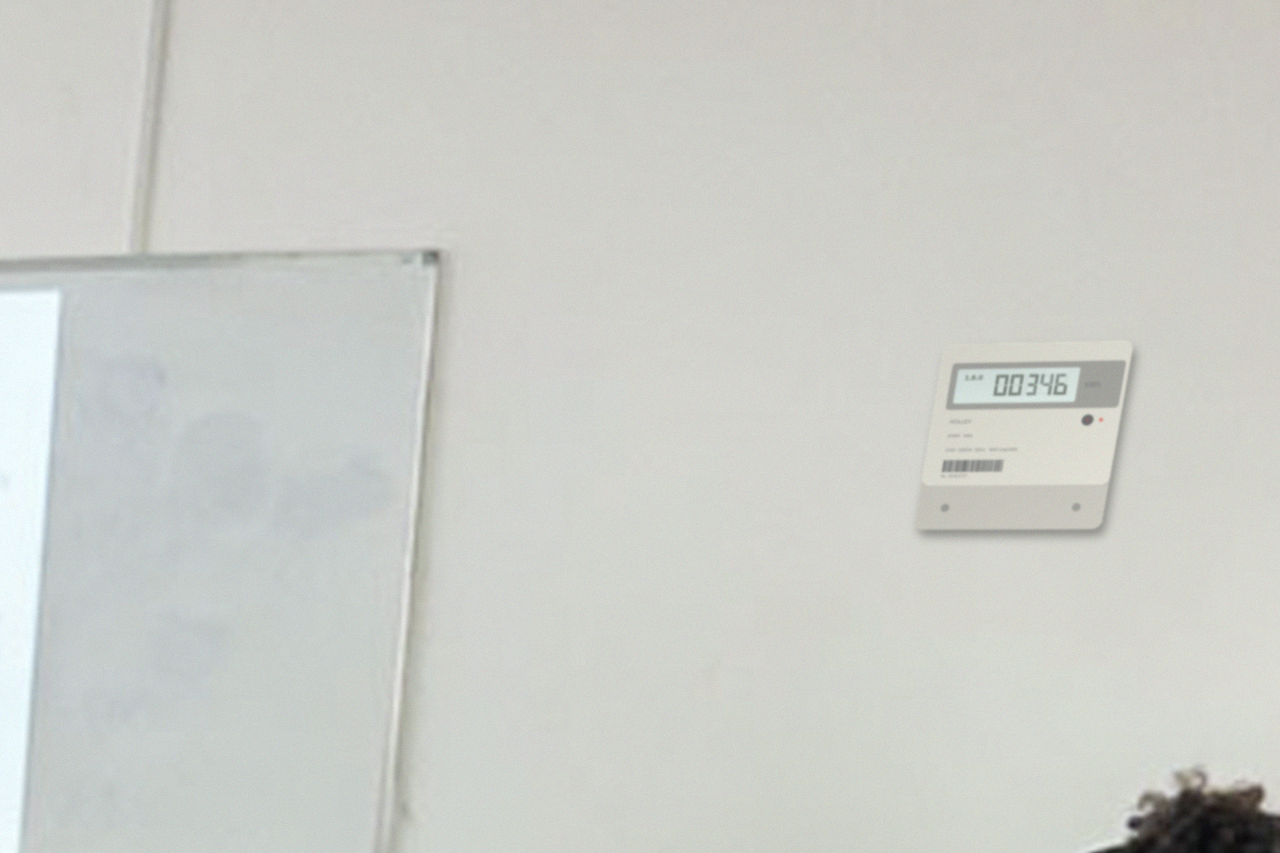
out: {"value": 346, "unit": "kWh"}
